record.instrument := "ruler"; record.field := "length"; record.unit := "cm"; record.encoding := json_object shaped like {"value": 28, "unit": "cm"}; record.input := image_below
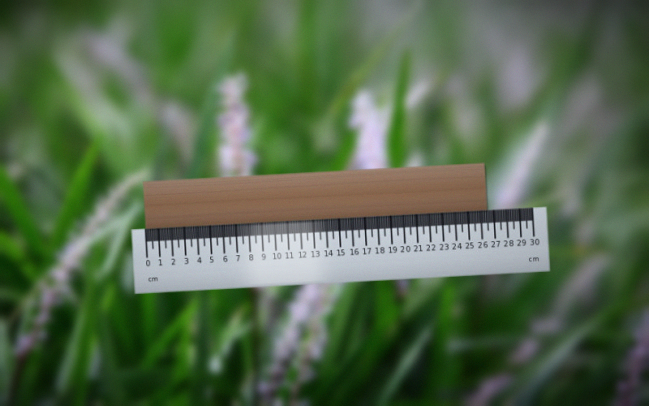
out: {"value": 26.5, "unit": "cm"}
